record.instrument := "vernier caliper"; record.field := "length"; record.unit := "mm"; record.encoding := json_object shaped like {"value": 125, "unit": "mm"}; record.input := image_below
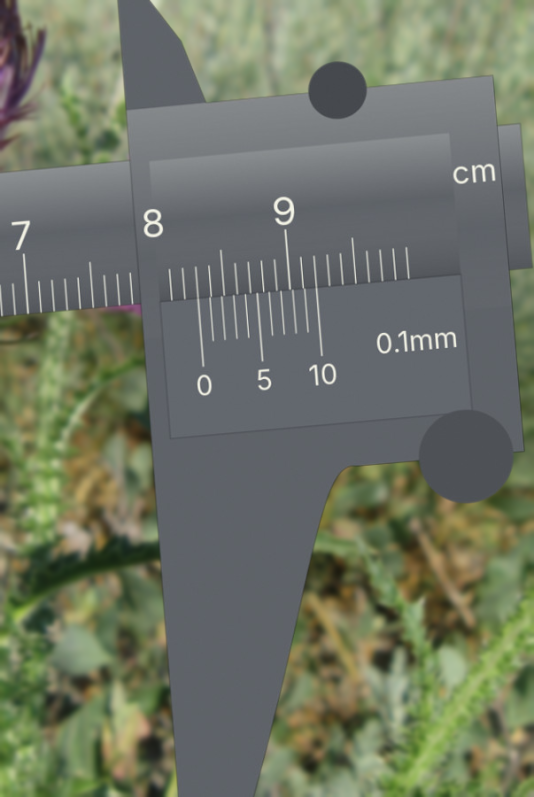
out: {"value": 83.0, "unit": "mm"}
